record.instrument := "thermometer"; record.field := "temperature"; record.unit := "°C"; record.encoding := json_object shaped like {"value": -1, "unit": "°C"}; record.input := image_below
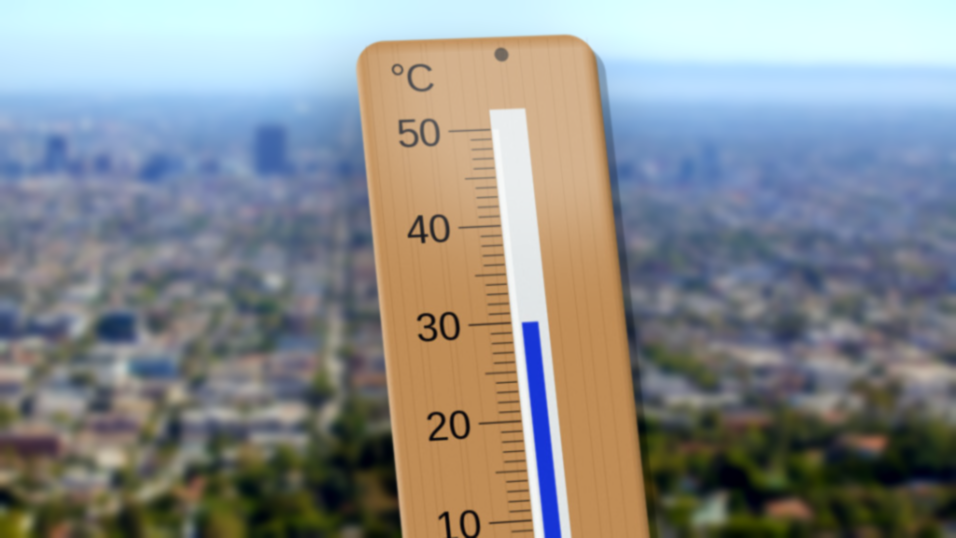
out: {"value": 30, "unit": "°C"}
